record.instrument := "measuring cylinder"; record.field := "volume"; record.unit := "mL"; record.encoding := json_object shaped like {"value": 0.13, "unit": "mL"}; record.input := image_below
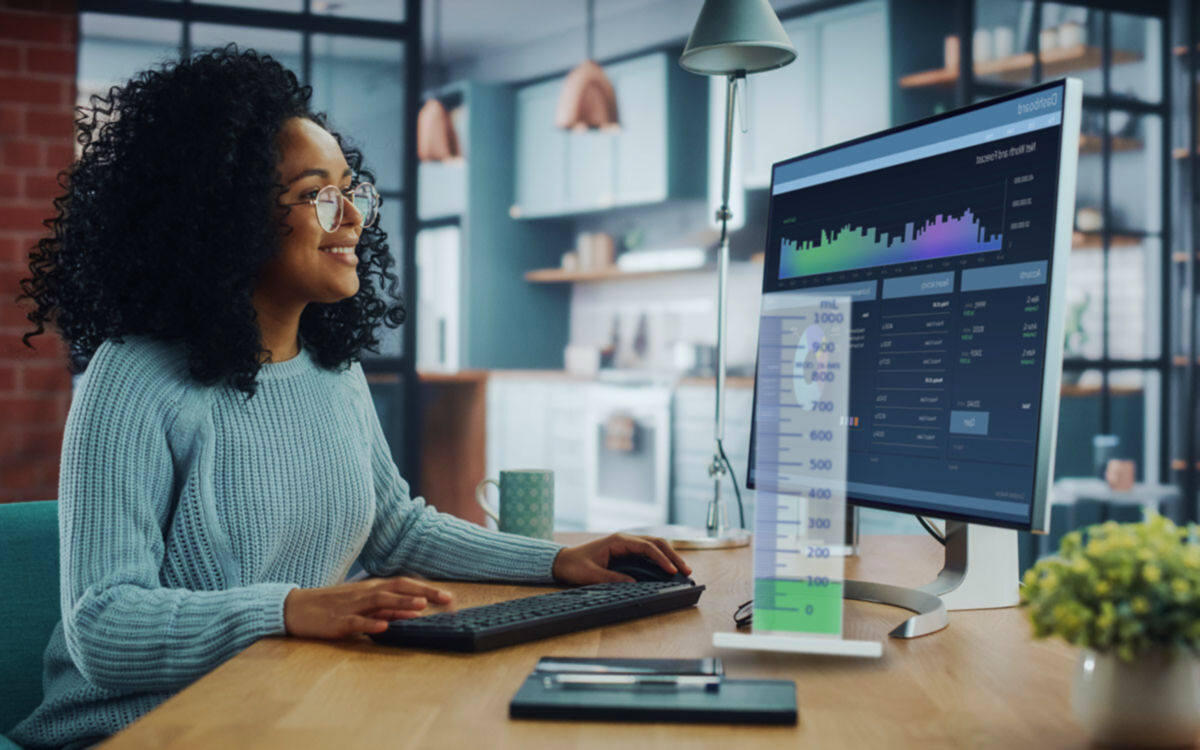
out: {"value": 100, "unit": "mL"}
